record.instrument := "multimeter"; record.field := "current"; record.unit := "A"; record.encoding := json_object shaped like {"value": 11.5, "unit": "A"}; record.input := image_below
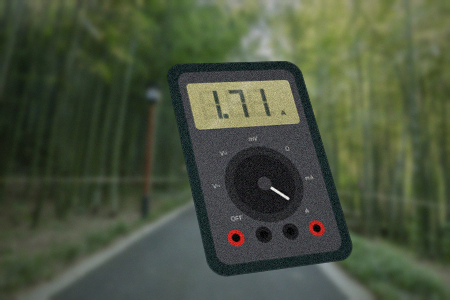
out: {"value": 1.71, "unit": "A"}
